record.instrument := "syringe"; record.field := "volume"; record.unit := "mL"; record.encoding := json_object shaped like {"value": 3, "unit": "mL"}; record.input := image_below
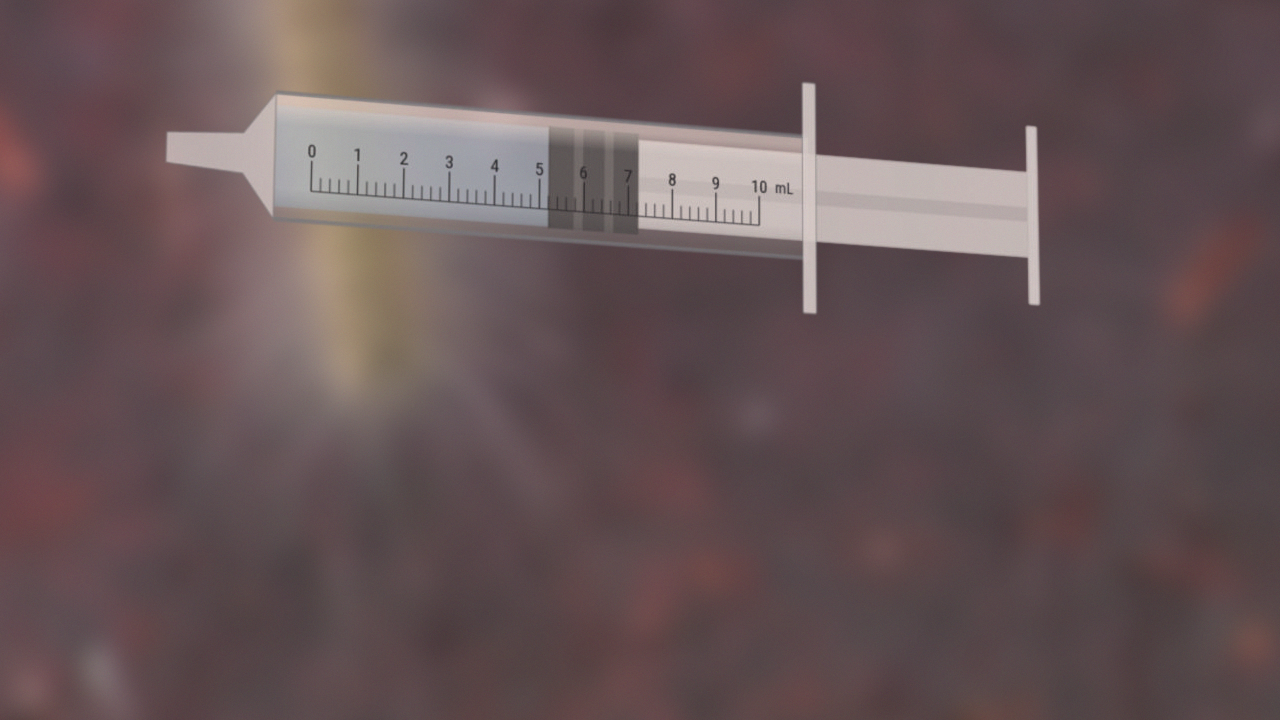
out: {"value": 5.2, "unit": "mL"}
